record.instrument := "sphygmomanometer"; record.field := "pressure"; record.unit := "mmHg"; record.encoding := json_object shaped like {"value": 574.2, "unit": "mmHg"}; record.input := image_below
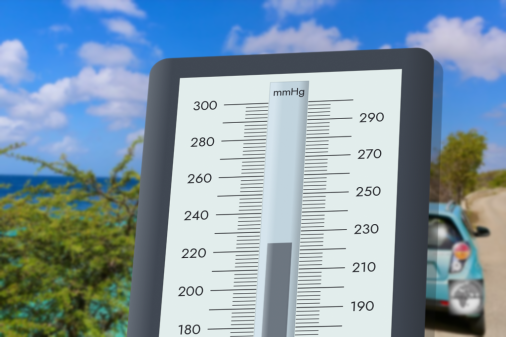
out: {"value": 224, "unit": "mmHg"}
